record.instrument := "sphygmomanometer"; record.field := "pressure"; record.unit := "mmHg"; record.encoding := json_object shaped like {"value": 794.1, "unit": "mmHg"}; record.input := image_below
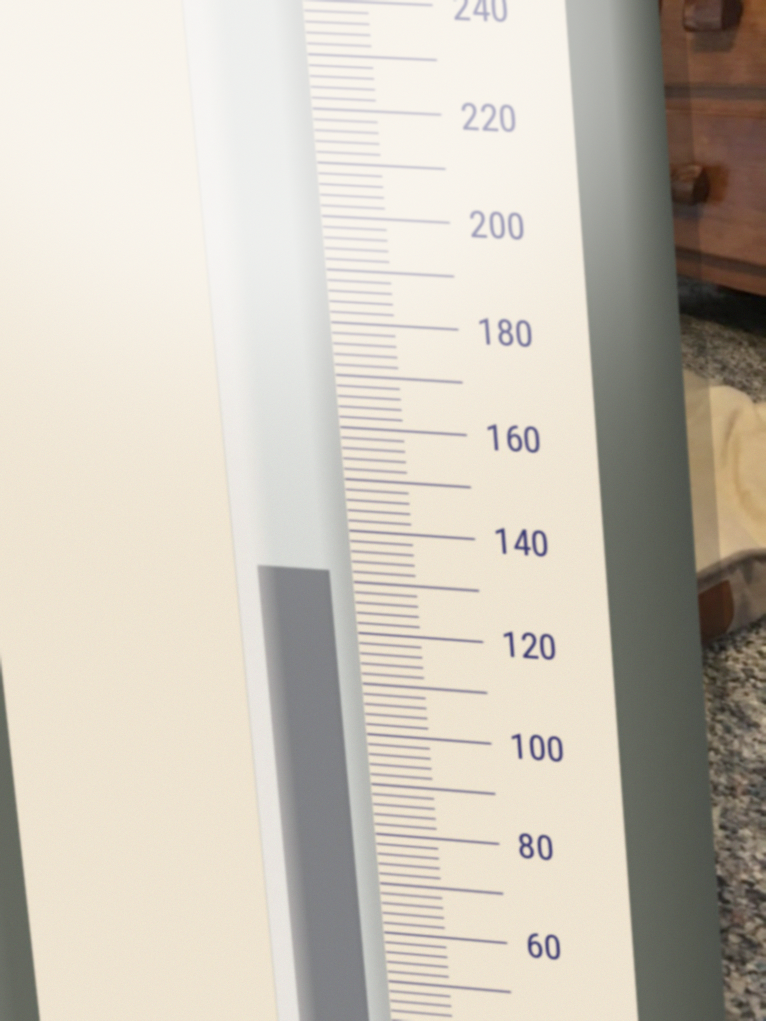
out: {"value": 132, "unit": "mmHg"}
